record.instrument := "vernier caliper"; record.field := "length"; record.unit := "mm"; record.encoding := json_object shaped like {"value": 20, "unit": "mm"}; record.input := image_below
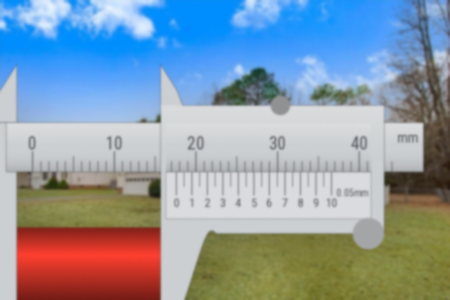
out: {"value": 17.6, "unit": "mm"}
